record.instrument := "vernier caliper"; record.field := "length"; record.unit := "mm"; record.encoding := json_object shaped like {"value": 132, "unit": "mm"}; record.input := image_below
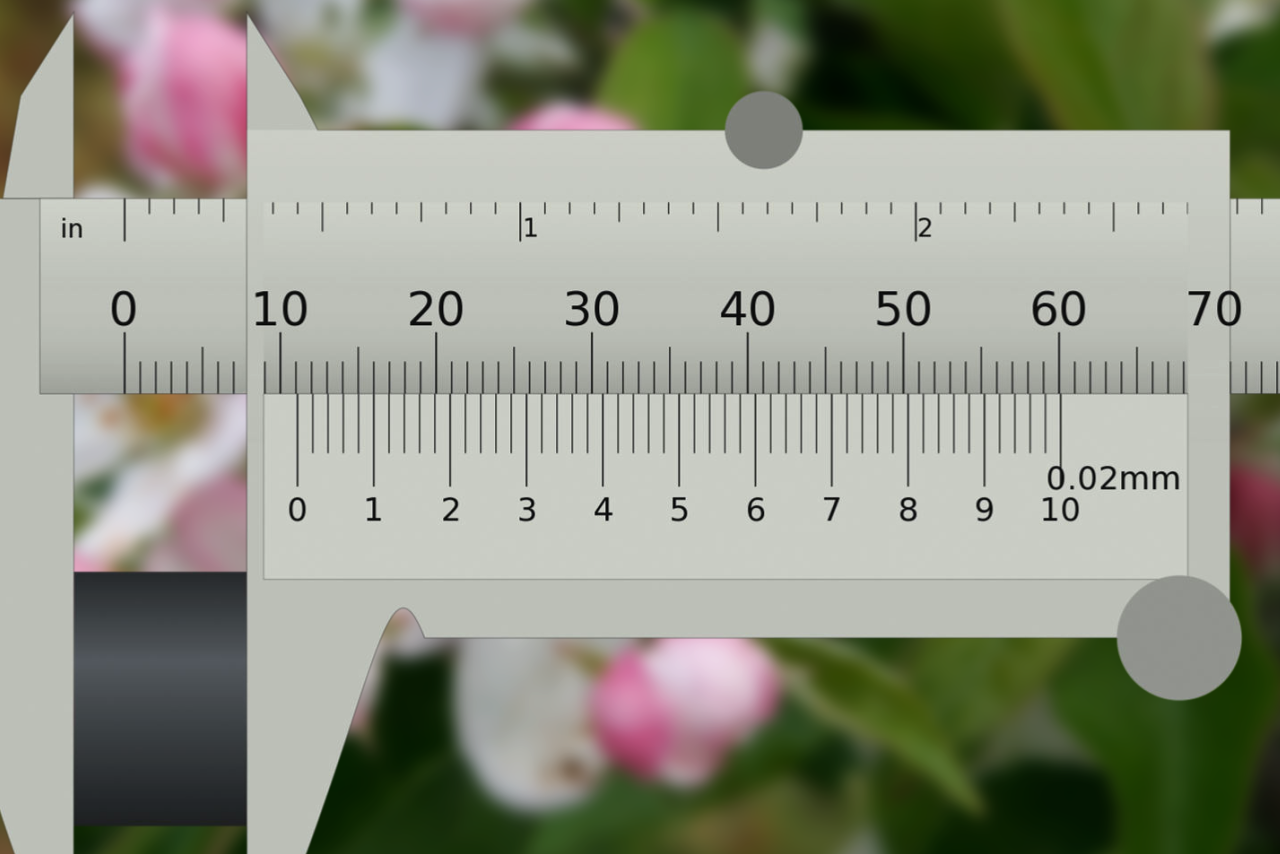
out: {"value": 11.1, "unit": "mm"}
